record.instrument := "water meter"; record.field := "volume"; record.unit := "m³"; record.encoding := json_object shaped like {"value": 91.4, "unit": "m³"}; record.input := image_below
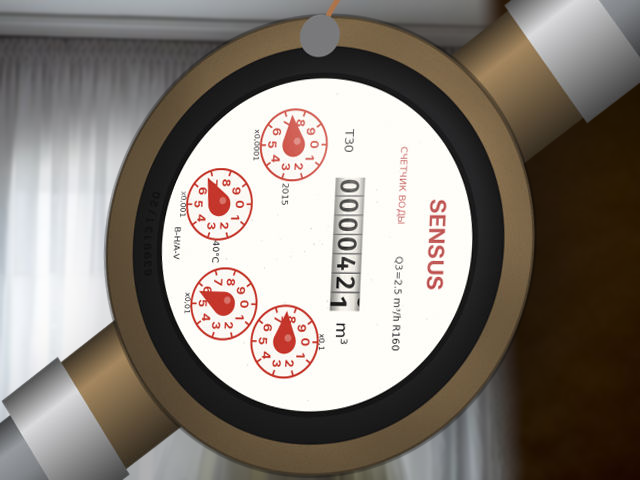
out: {"value": 420.7567, "unit": "m³"}
